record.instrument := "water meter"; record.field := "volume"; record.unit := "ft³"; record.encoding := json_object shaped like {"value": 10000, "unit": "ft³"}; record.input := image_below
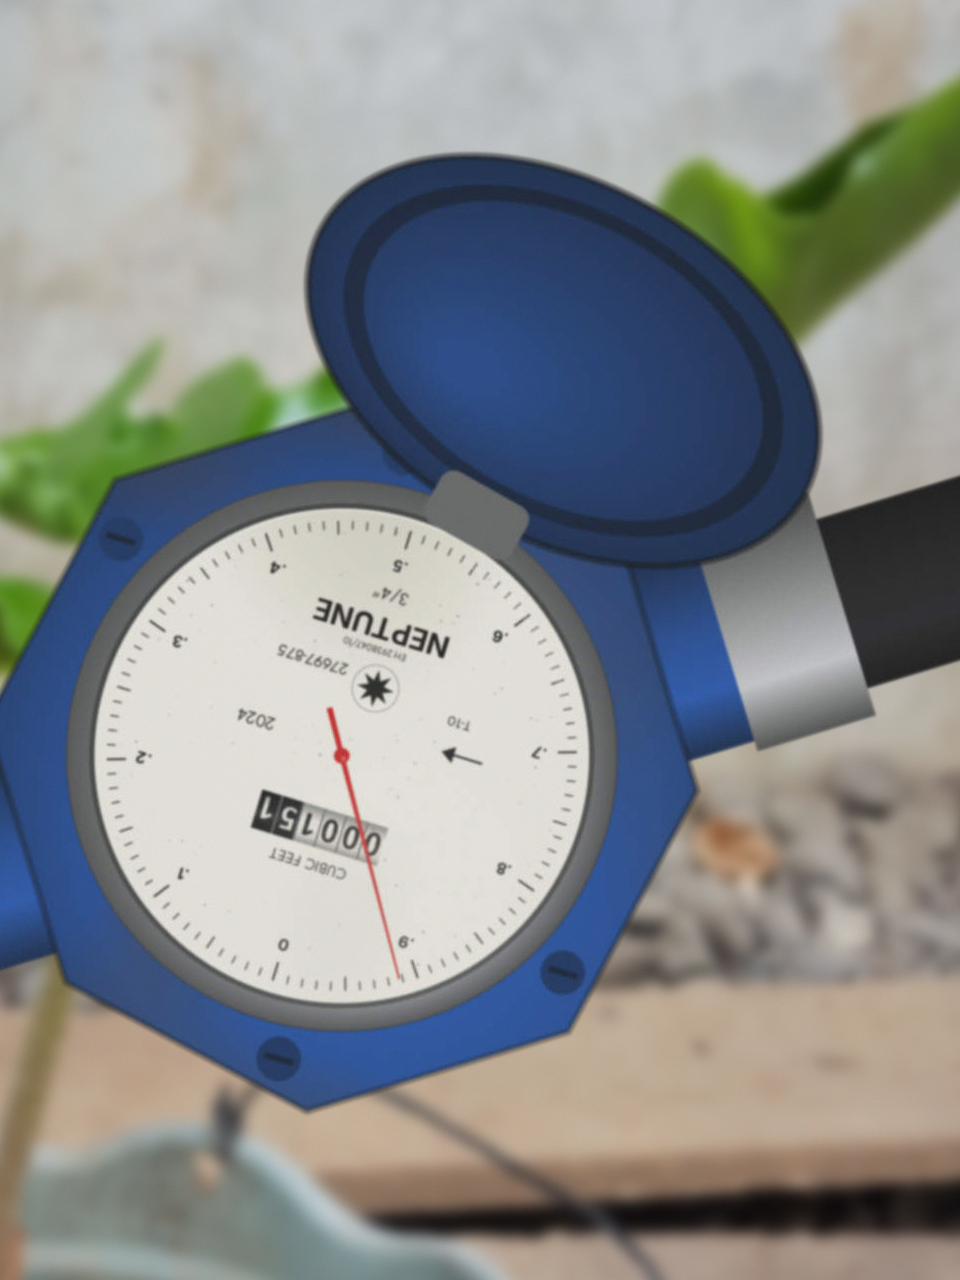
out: {"value": 150.91, "unit": "ft³"}
